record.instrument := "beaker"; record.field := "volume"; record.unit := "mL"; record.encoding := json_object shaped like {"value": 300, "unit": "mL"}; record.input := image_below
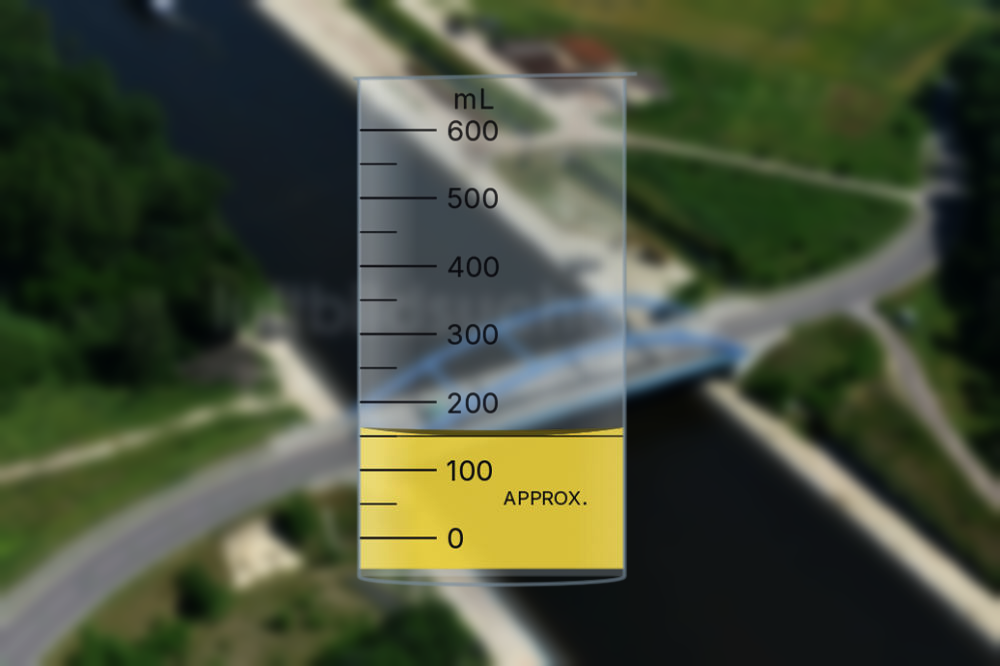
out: {"value": 150, "unit": "mL"}
